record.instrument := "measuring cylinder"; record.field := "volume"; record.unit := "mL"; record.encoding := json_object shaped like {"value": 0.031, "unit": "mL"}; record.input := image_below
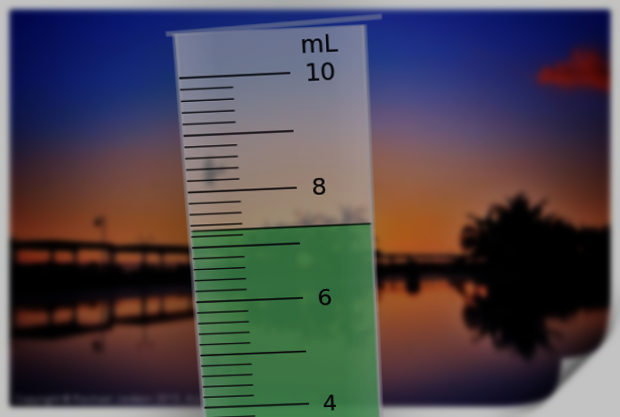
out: {"value": 7.3, "unit": "mL"}
